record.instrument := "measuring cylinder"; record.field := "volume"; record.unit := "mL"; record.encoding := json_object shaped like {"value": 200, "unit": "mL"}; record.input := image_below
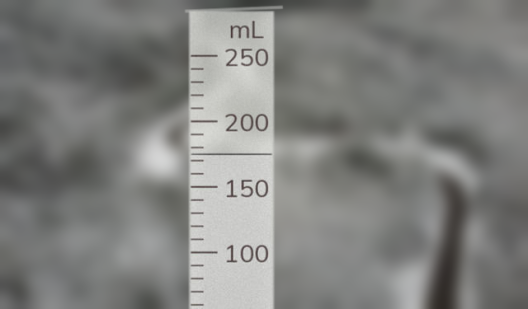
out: {"value": 175, "unit": "mL"}
